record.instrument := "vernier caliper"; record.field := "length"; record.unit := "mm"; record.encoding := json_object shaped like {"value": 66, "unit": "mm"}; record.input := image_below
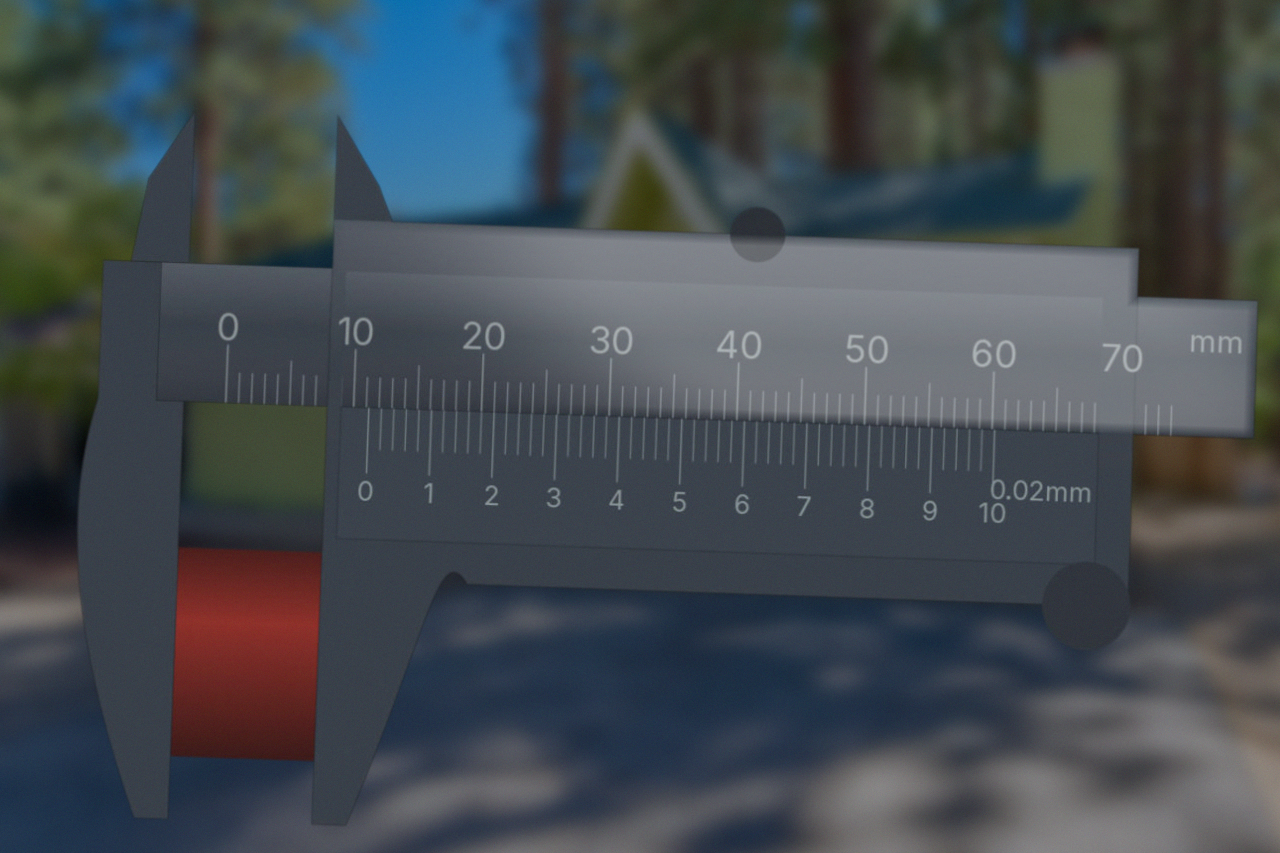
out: {"value": 11.2, "unit": "mm"}
